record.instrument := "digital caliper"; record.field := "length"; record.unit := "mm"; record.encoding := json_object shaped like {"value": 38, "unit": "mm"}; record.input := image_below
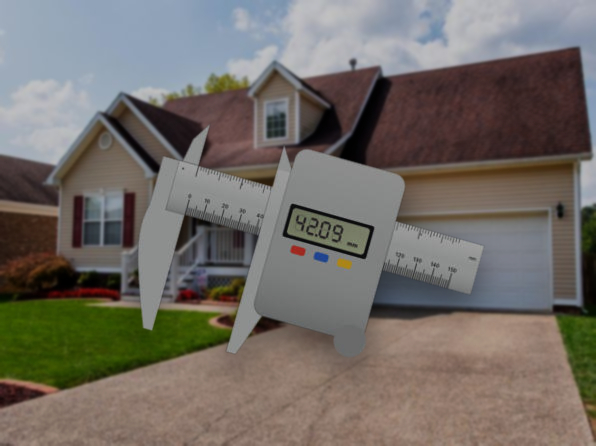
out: {"value": 42.09, "unit": "mm"}
